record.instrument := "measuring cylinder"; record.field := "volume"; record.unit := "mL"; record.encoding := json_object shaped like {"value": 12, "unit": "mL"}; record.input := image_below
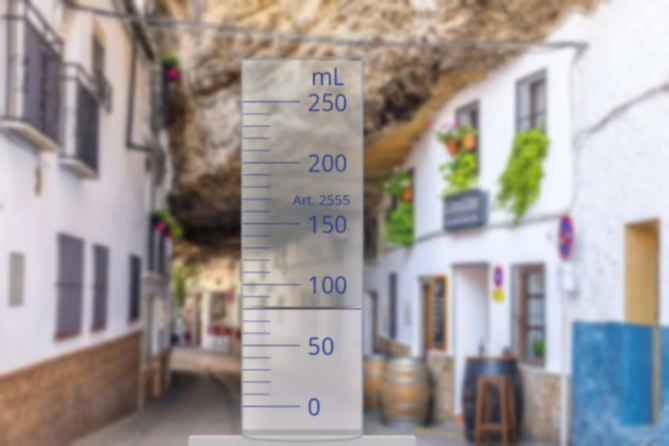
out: {"value": 80, "unit": "mL"}
